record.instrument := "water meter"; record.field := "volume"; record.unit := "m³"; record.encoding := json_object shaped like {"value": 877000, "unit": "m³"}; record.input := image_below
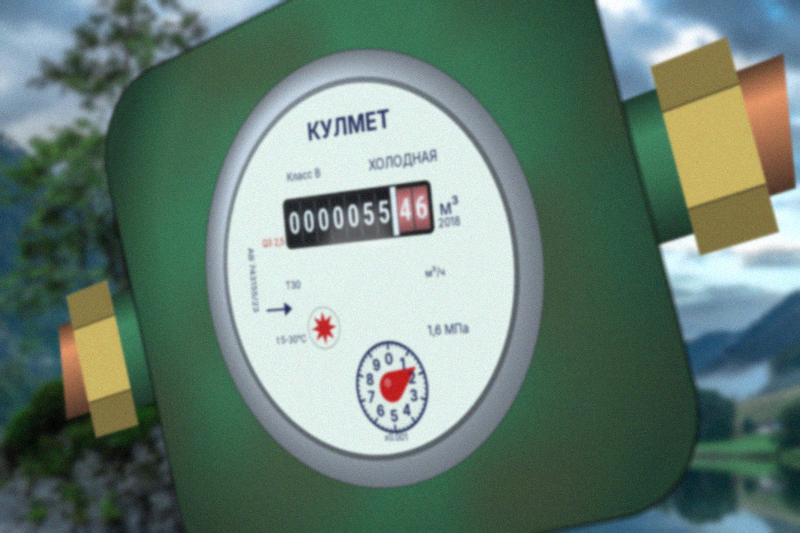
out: {"value": 55.461, "unit": "m³"}
